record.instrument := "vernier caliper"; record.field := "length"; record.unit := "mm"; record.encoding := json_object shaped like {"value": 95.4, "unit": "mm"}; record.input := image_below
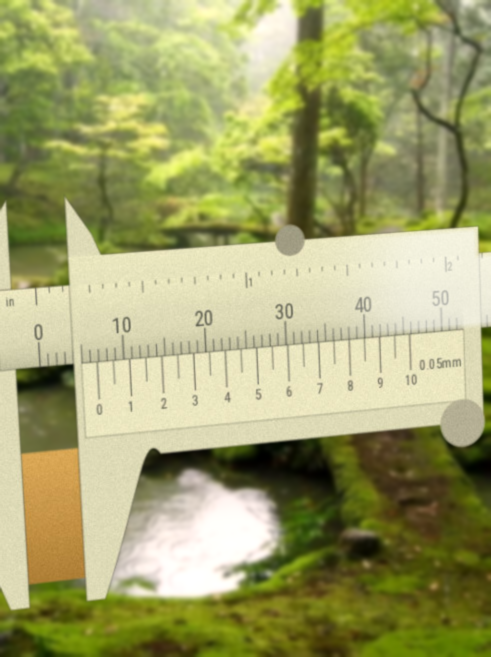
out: {"value": 6.8, "unit": "mm"}
